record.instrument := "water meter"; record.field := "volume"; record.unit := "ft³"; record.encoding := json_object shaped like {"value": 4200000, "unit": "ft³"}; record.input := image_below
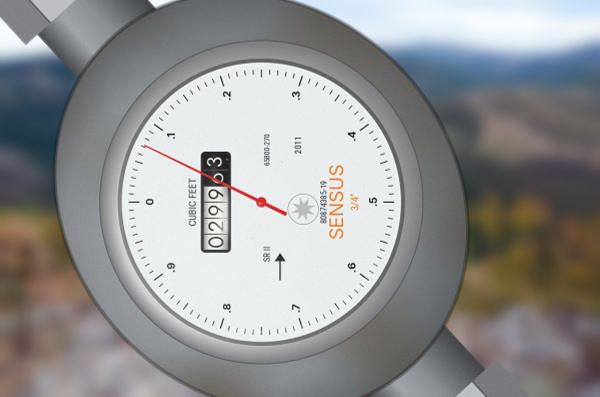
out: {"value": 29963.07, "unit": "ft³"}
